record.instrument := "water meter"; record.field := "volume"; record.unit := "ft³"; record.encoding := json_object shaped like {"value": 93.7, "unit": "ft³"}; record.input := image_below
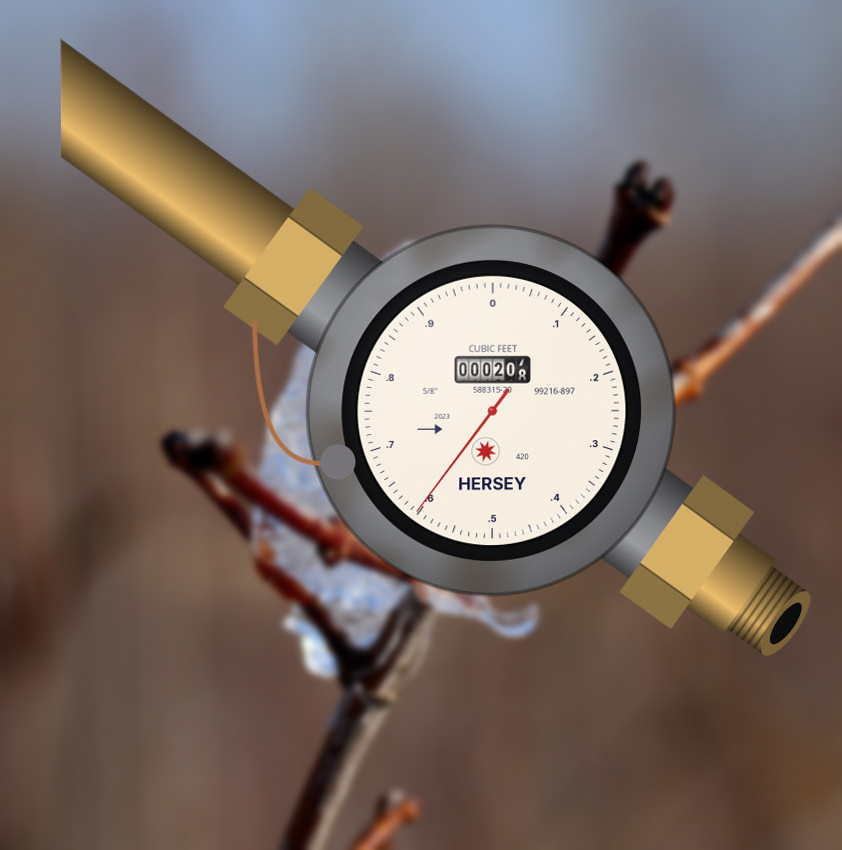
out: {"value": 207.60, "unit": "ft³"}
